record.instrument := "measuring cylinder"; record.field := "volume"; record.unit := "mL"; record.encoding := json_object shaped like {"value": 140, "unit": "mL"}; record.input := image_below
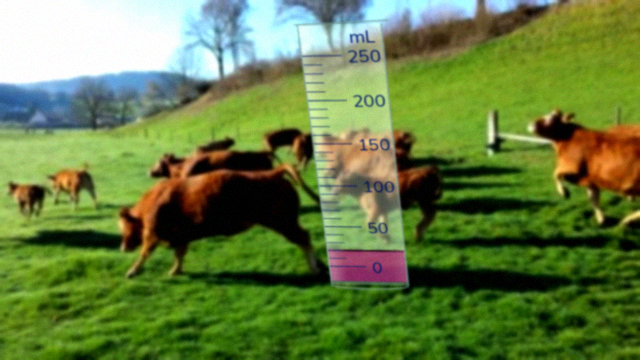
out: {"value": 20, "unit": "mL"}
